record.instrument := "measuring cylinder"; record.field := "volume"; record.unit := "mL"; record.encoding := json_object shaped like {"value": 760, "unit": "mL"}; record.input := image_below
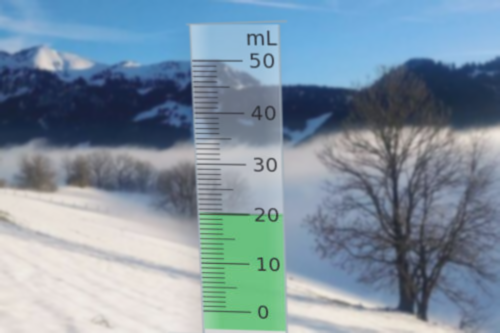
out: {"value": 20, "unit": "mL"}
